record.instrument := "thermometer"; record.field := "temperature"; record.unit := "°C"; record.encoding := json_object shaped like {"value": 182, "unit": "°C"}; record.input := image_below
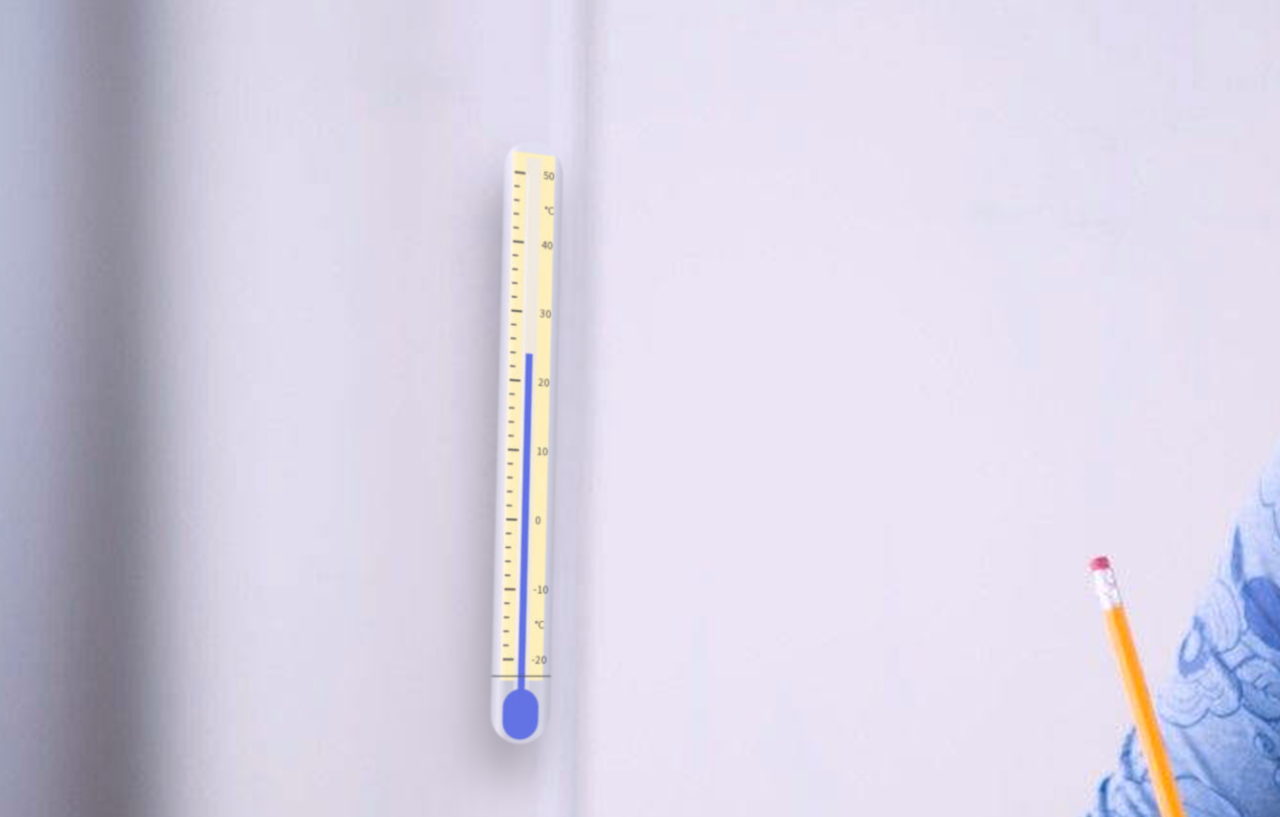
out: {"value": 24, "unit": "°C"}
